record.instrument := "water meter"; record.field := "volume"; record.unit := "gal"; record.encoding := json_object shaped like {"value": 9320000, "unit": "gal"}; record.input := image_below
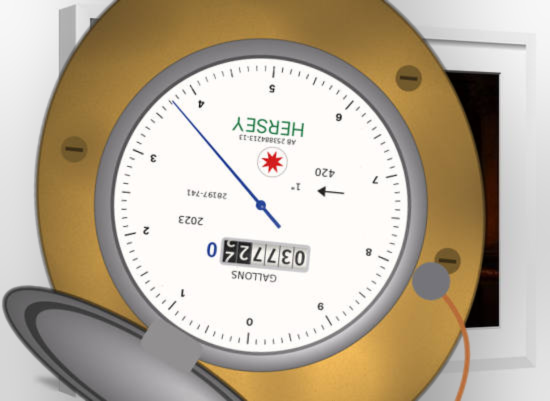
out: {"value": 377223.7, "unit": "gal"}
